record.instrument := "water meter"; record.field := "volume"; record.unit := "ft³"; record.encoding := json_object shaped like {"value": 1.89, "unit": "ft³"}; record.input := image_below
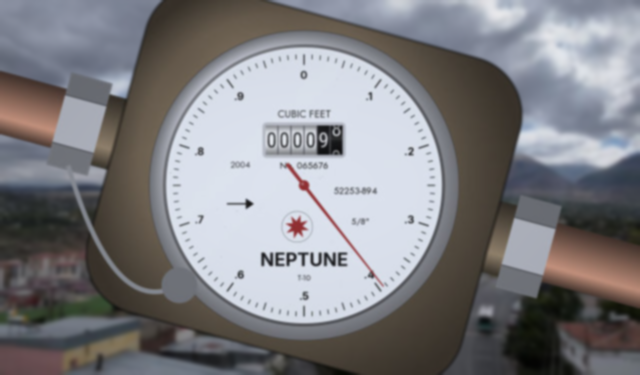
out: {"value": 98.39, "unit": "ft³"}
